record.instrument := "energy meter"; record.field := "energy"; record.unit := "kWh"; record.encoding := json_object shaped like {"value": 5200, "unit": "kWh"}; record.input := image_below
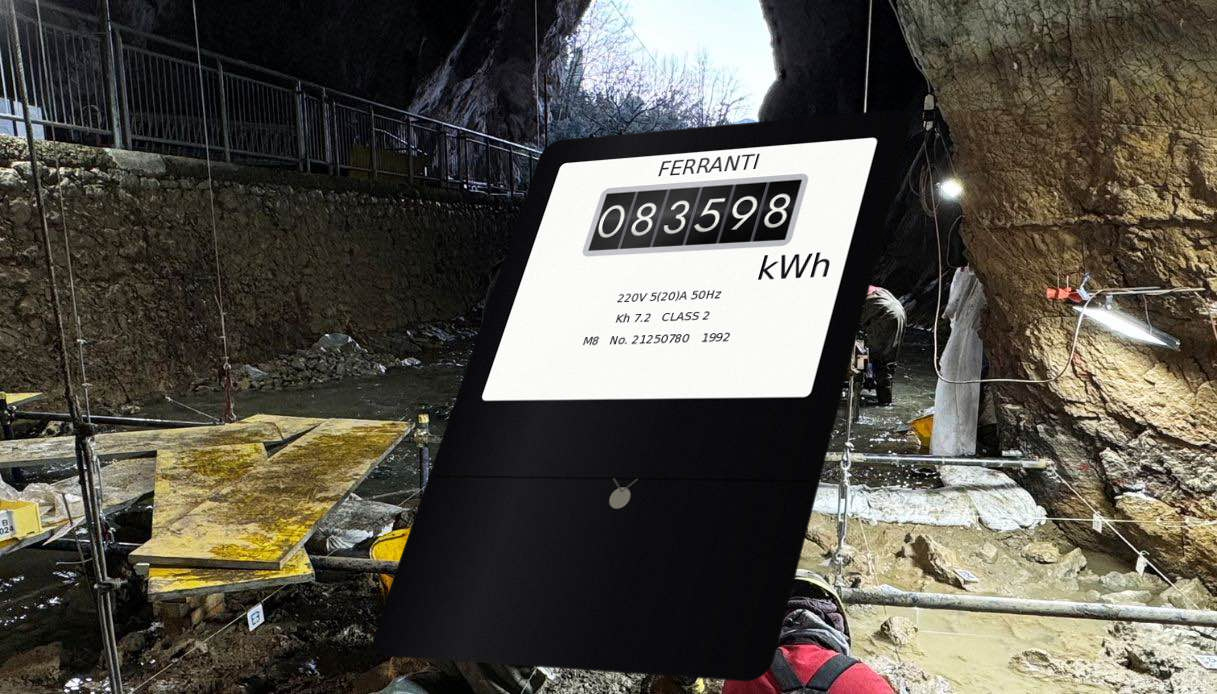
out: {"value": 83598, "unit": "kWh"}
